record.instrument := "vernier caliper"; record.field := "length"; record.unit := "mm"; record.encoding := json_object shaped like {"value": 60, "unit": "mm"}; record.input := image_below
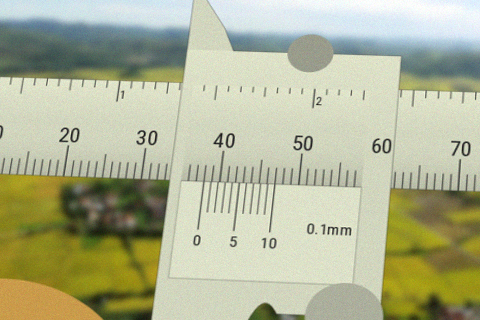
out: {"value": 38.0, "unit": "mm"}
